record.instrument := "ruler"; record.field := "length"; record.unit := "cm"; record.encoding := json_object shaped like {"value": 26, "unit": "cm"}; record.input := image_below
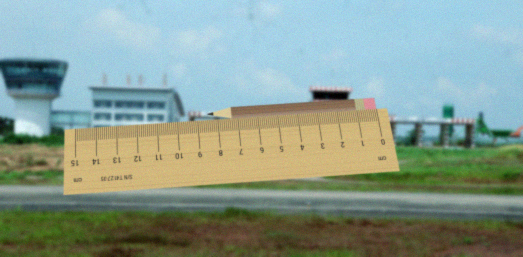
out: {"value": 8.5, "unit": "cm"}
